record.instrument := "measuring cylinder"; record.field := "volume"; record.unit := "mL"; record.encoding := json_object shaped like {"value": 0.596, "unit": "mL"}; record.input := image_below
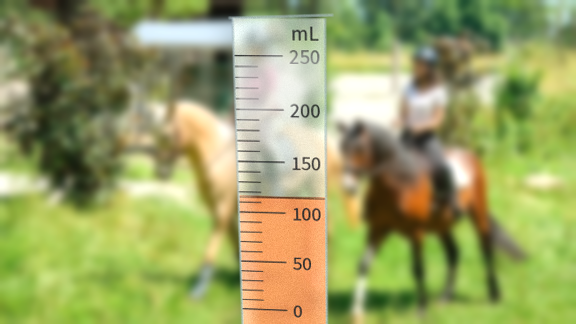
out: {"value": 115, "unit": "mL"}
